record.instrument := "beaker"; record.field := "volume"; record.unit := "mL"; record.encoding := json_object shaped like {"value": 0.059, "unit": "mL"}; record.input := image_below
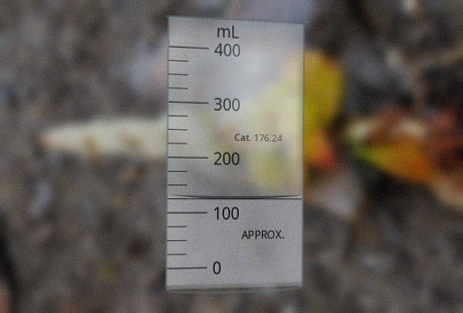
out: {"value": 125, "unit": "mL"}
